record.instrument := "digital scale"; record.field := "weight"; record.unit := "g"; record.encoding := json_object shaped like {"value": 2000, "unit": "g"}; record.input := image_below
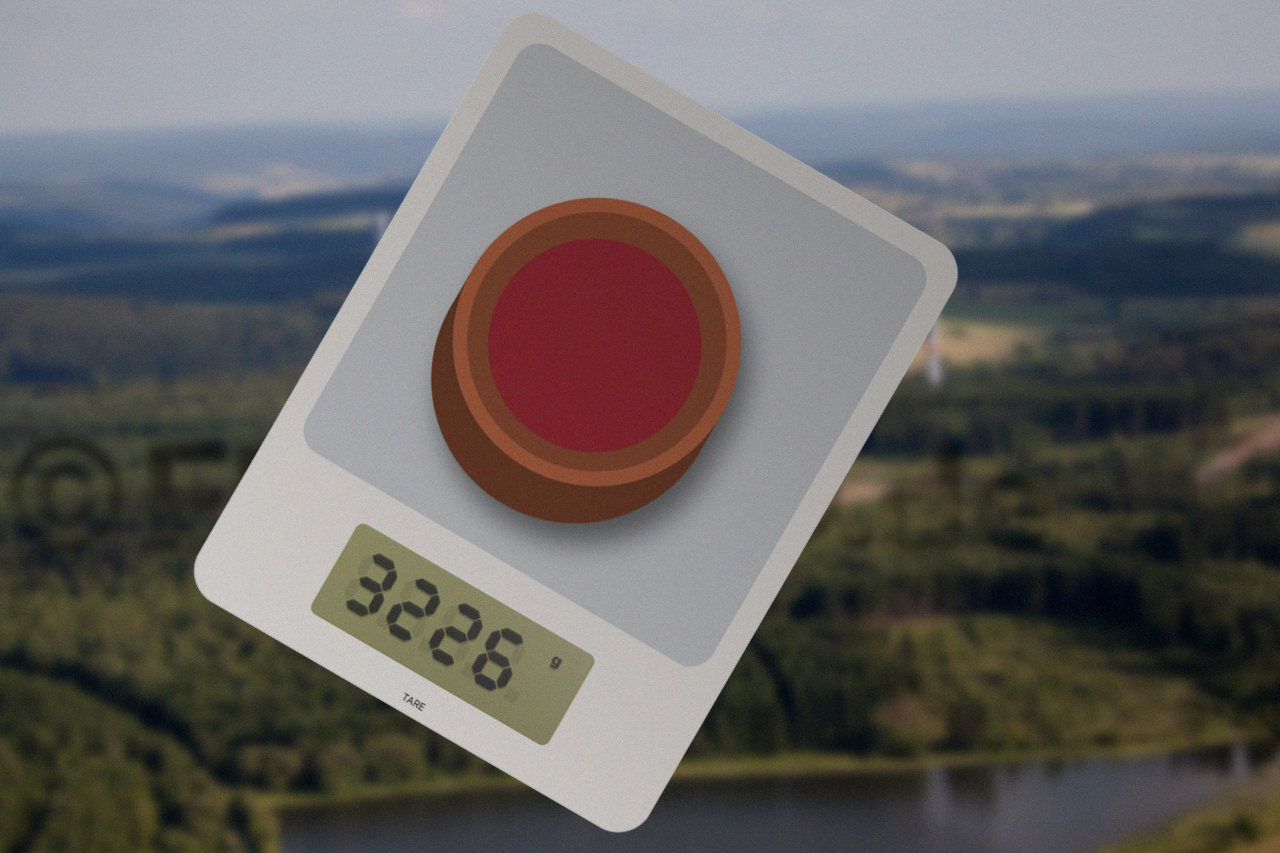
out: {"value": 3226, "unit": "g"}
